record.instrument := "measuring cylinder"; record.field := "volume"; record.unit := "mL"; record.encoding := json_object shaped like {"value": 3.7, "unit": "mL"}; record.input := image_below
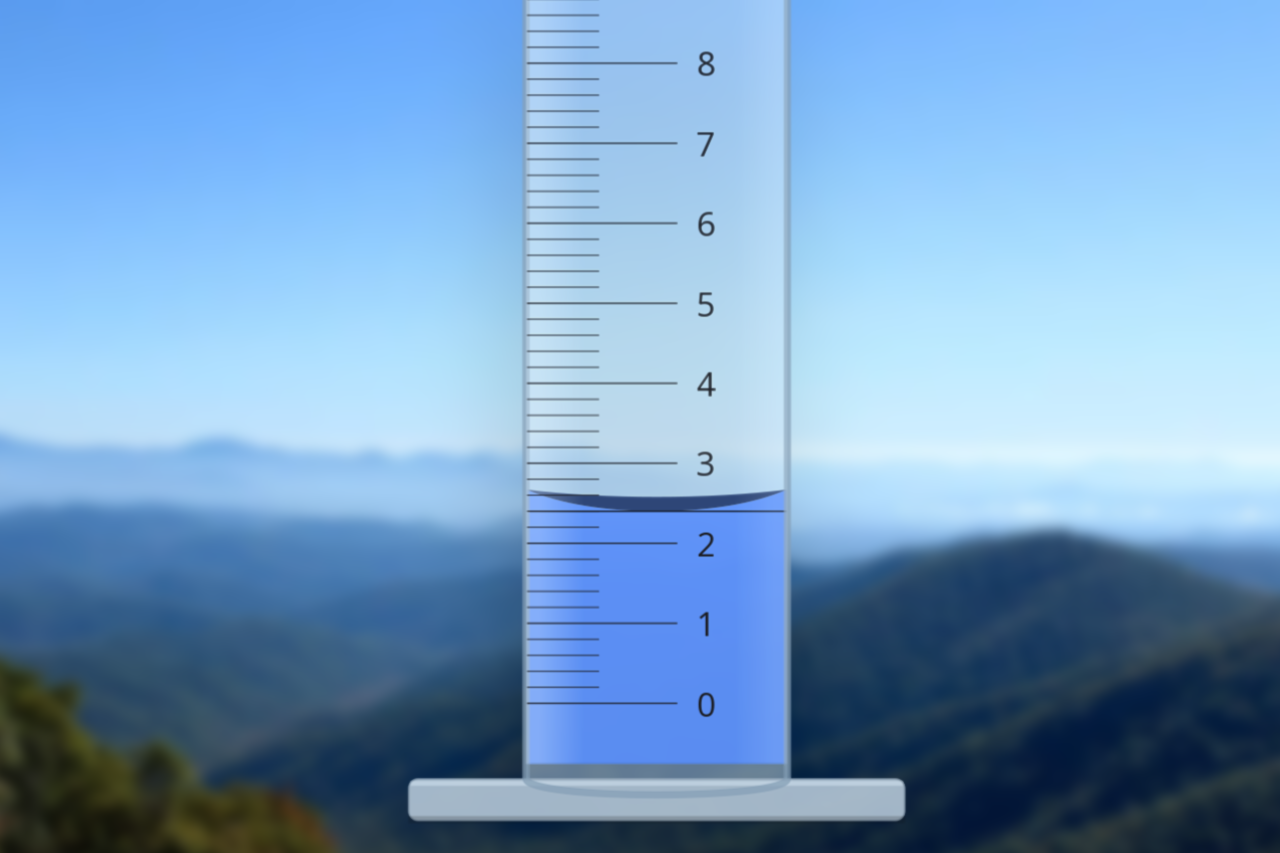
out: {"value": 2.4, "unit": "mL"}
